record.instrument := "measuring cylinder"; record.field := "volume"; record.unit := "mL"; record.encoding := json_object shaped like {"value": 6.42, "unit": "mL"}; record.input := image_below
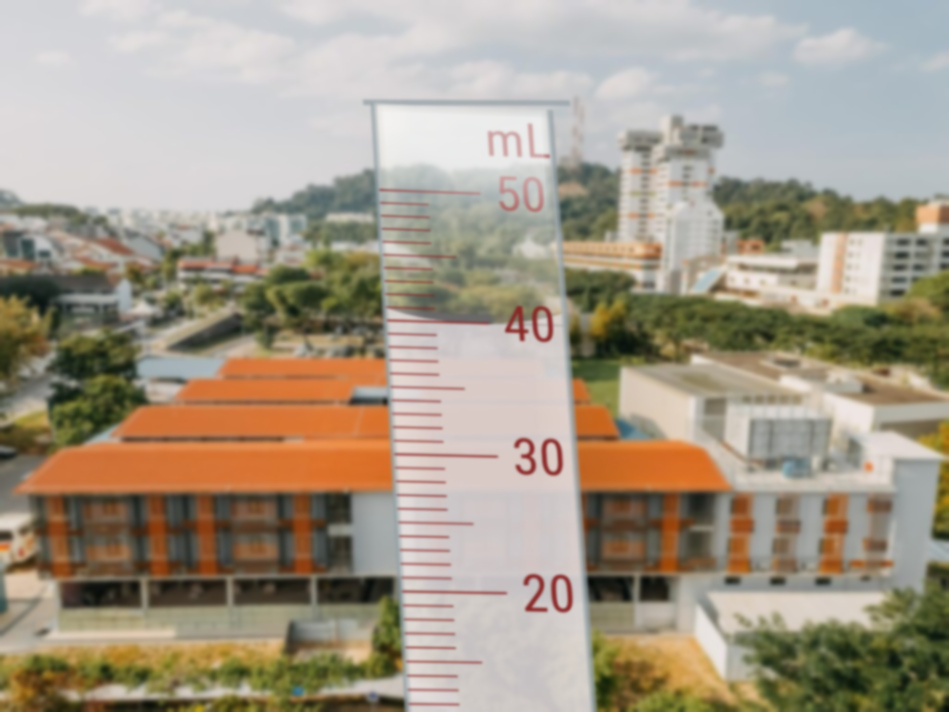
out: {"value": 40, "unit": "mL"}
